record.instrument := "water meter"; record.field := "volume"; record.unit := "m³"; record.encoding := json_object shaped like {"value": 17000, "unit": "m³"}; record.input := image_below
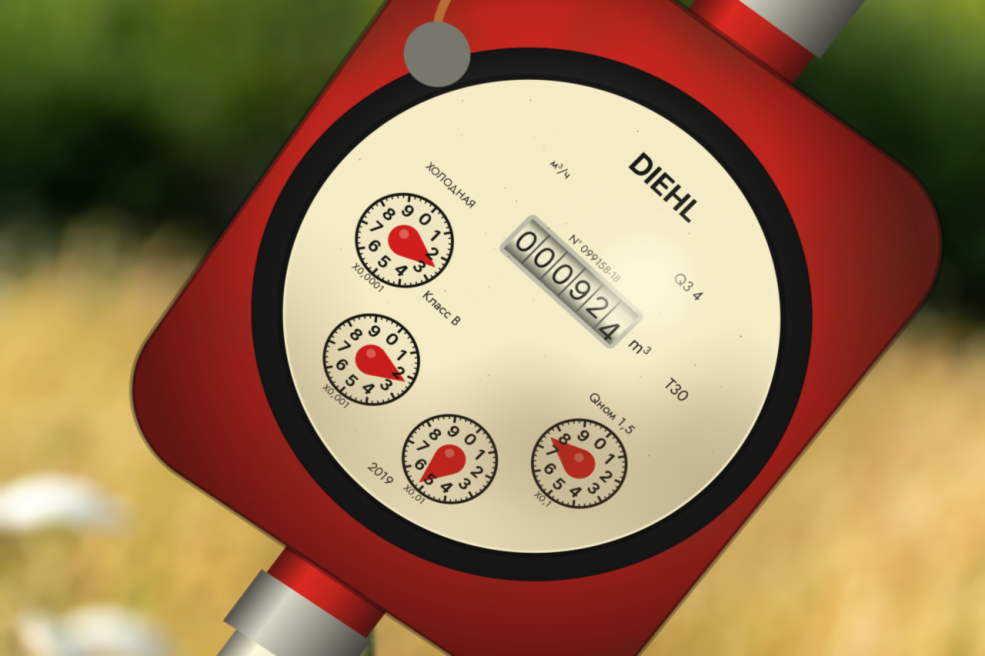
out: {"value": 923.7522, "unit": "m³"}
